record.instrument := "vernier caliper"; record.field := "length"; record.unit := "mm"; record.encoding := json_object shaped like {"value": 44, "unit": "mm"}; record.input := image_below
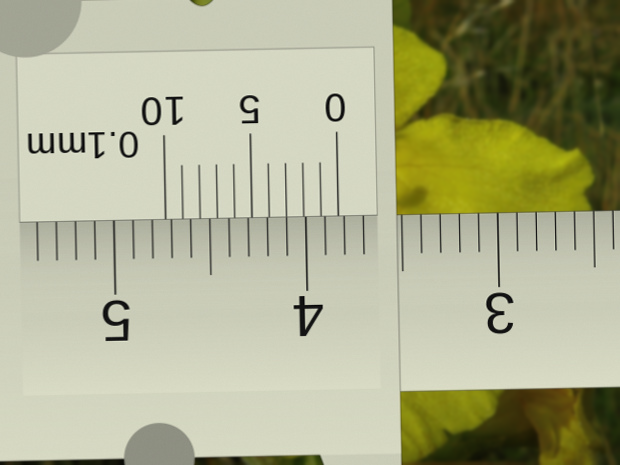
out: {"value": 38.3, "unit": "mm"}
